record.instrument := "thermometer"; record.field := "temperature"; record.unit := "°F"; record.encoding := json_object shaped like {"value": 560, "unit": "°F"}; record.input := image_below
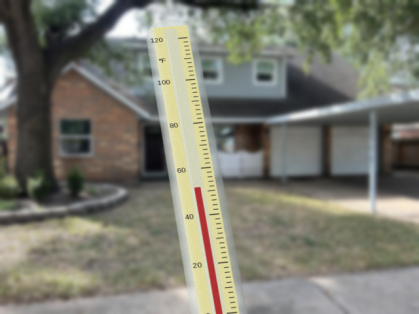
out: {"value": 52, "unit": "°F"}
